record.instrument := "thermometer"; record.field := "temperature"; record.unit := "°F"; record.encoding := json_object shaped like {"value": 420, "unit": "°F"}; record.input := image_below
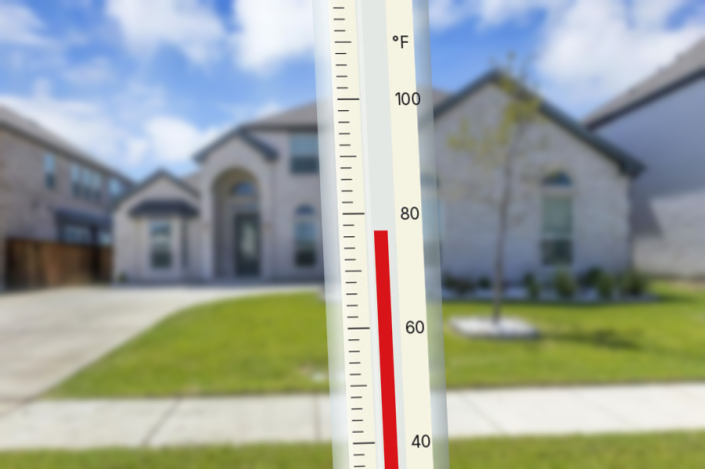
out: {"value": 77, "unit": "°F"}
